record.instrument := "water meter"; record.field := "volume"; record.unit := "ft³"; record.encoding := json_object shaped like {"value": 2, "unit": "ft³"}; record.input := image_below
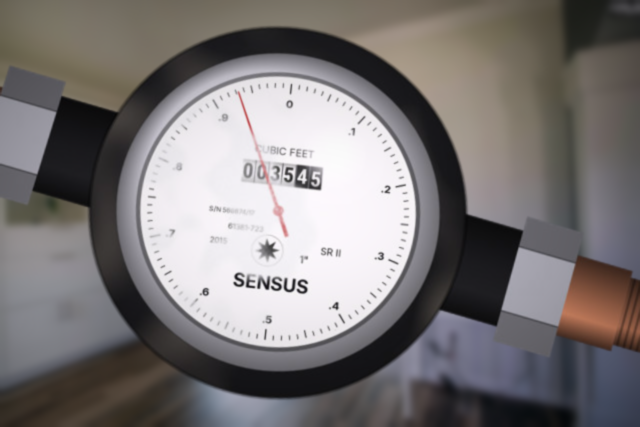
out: {"value": 3544.93, "unit": "ft³"}
